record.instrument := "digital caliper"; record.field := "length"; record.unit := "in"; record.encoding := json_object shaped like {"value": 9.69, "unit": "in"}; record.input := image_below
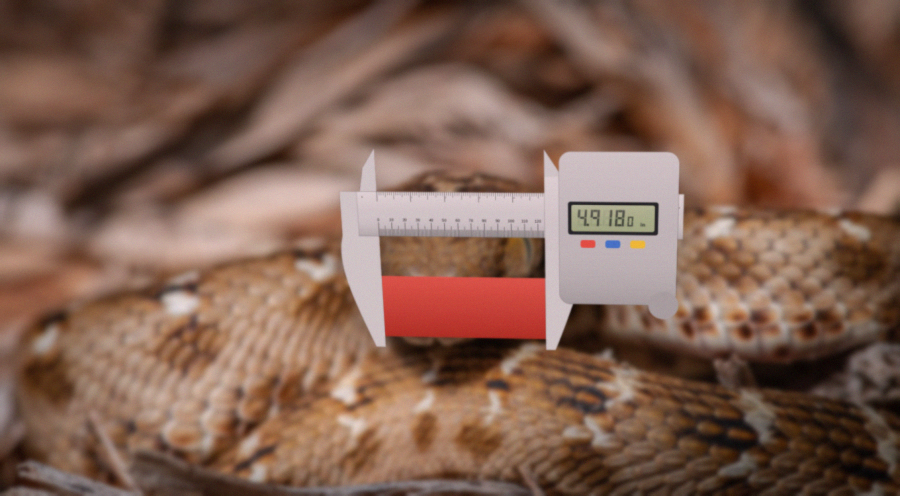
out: {"value": 4.9180, "unit": "in"}
